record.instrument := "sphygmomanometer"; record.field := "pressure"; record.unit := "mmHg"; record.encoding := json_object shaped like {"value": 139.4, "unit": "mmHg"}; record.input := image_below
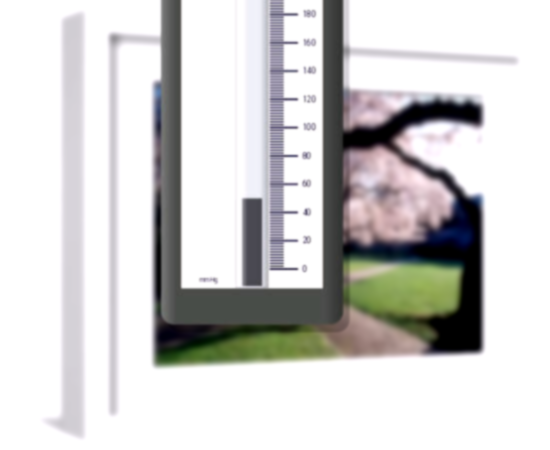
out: {"value": 50, "unit": "mmHg"}
